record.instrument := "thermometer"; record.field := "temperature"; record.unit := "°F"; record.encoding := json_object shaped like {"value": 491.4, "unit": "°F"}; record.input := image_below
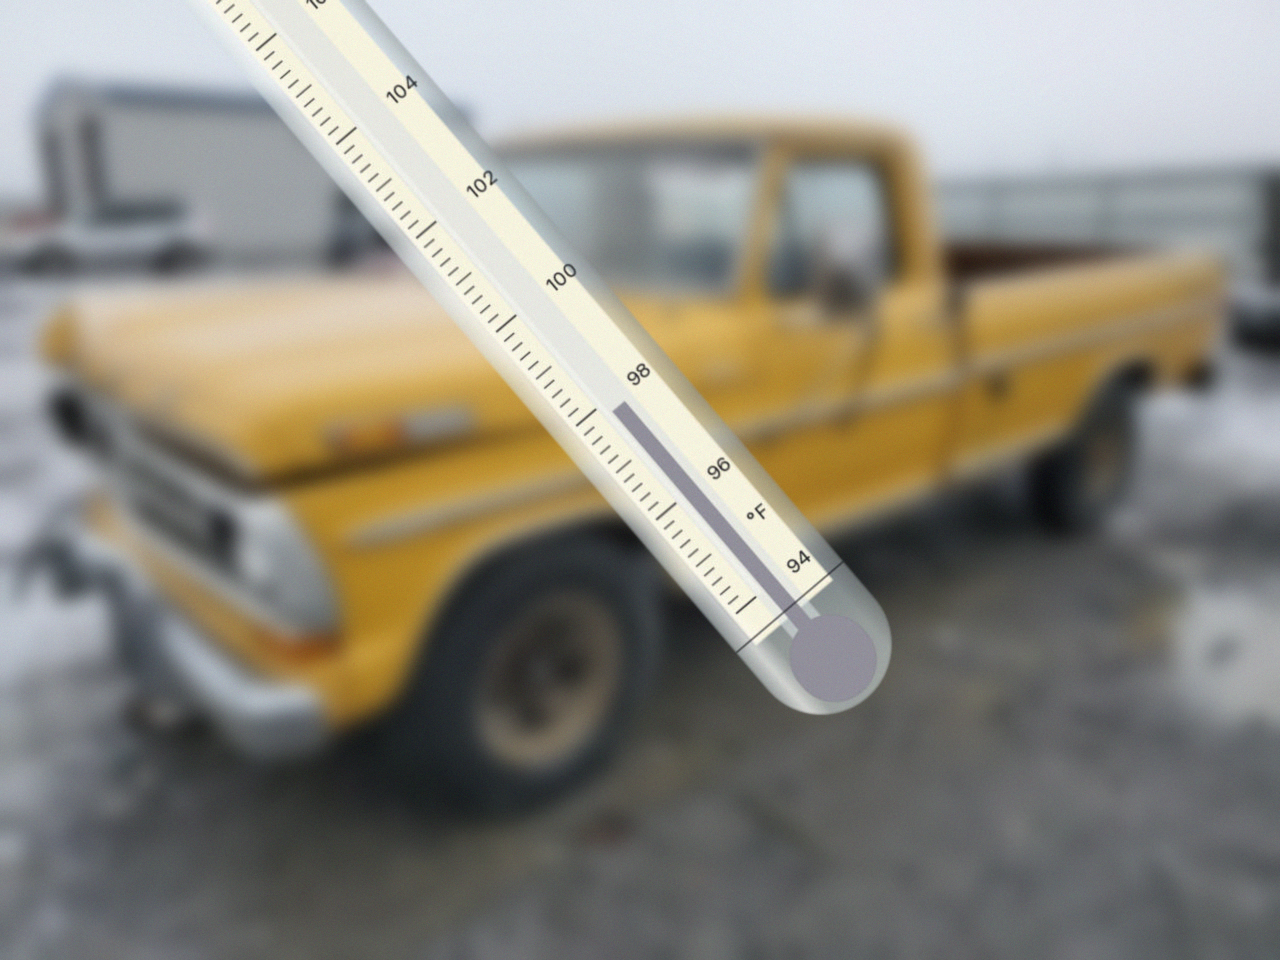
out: {"value": 97.8, "unit": "°F"}
